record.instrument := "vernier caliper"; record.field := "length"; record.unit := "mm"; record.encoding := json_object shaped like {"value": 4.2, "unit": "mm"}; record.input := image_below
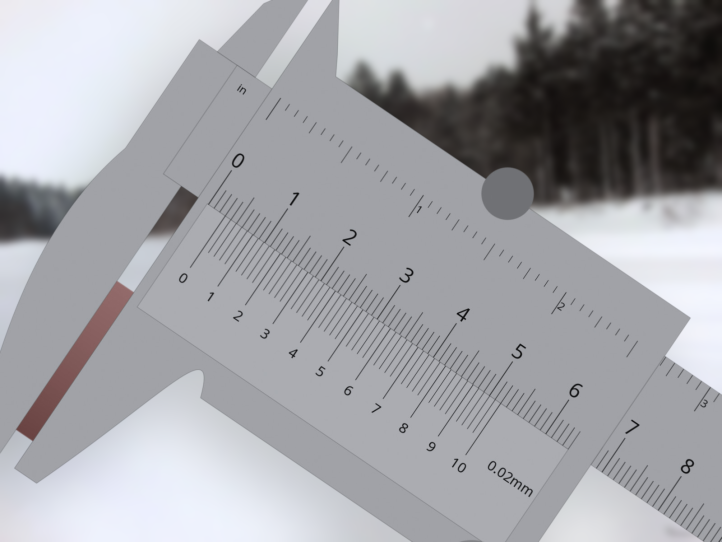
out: {"value": 3.0, "unit": "mm"}
